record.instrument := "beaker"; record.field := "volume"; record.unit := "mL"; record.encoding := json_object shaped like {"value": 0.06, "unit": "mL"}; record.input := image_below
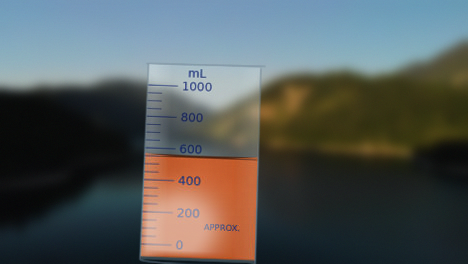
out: {"value": 550, "unit": "mL"}
